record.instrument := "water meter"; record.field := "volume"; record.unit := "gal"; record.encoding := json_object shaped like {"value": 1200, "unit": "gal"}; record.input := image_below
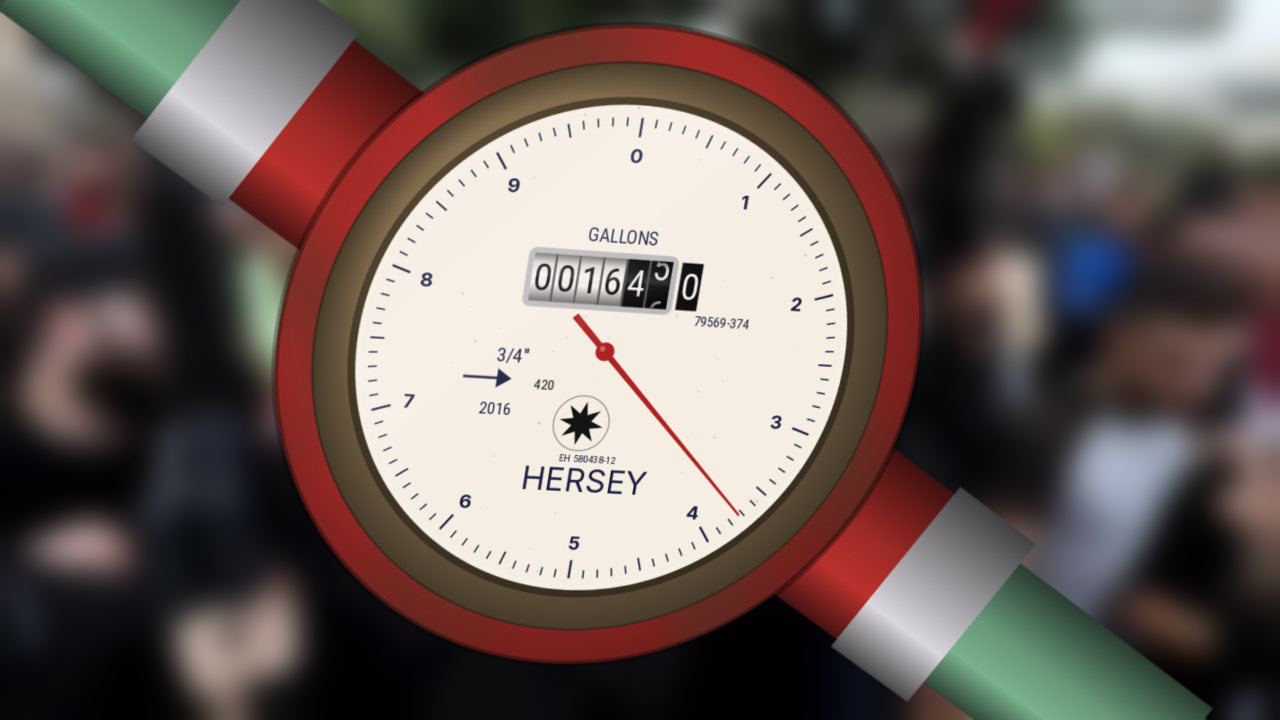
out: {"value": 16453.7, "unit": "gal"}
